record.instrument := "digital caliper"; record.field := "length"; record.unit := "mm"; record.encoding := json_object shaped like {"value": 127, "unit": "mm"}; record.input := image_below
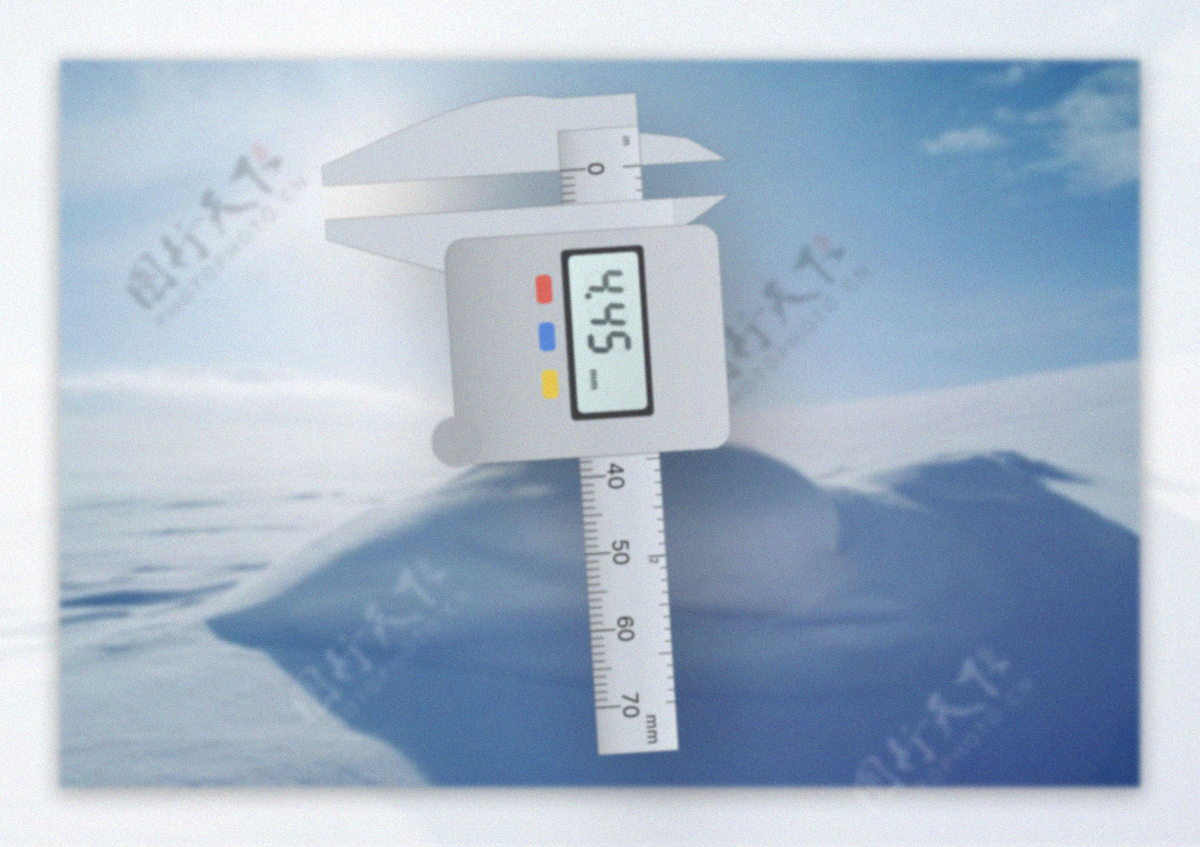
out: {"value": 4.45, "unit": "mm"}
